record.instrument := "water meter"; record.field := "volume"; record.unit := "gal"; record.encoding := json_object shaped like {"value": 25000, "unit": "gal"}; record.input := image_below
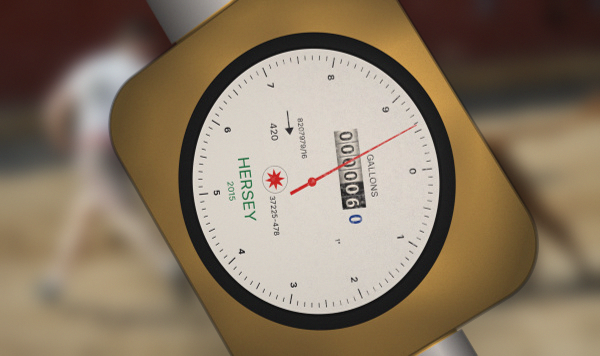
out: {"value": 59.4, "unit": "gal"}
